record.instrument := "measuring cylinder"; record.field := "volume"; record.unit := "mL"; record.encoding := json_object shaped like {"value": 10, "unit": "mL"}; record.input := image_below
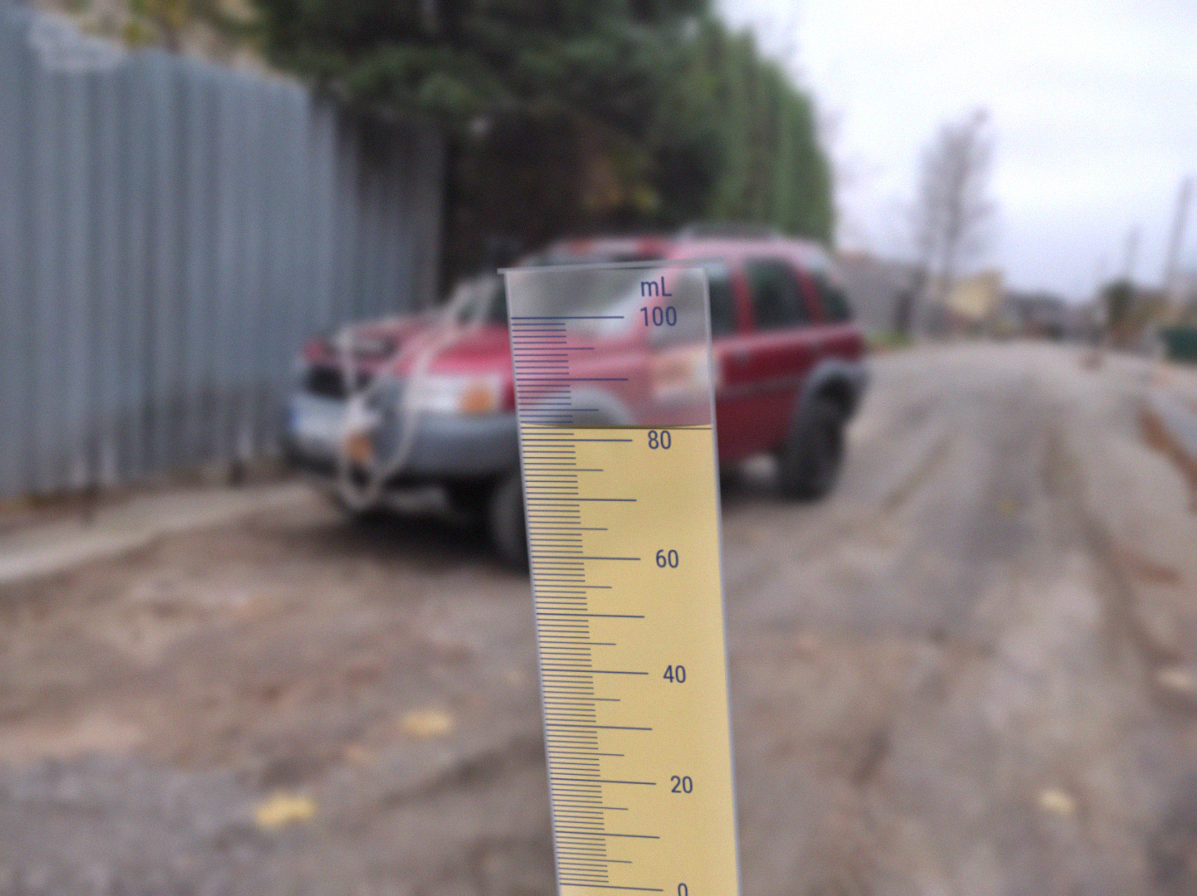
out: {"value": 82, "unit": "mL"}
